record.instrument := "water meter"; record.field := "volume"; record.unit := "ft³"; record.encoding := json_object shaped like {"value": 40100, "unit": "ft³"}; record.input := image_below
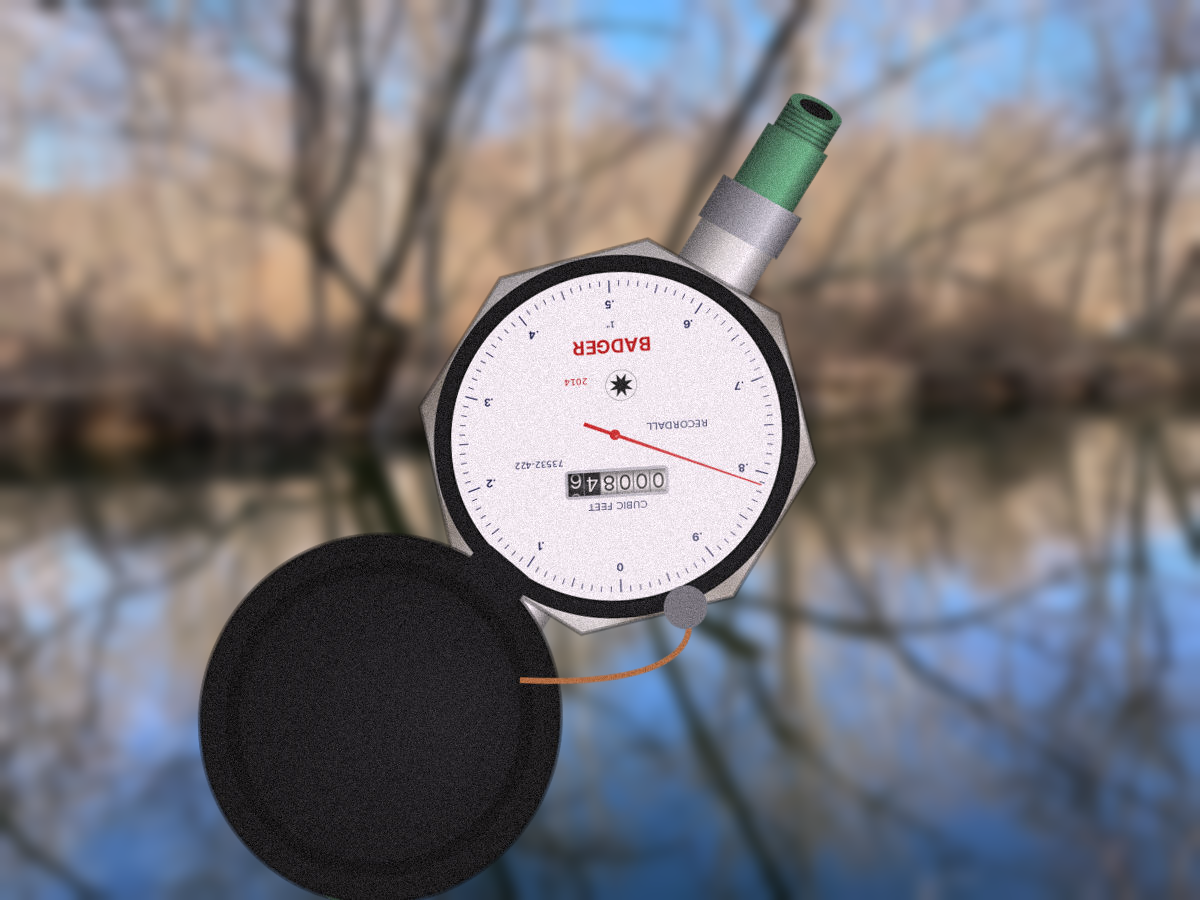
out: {"value": 845.81, "unit": "ft³"}
